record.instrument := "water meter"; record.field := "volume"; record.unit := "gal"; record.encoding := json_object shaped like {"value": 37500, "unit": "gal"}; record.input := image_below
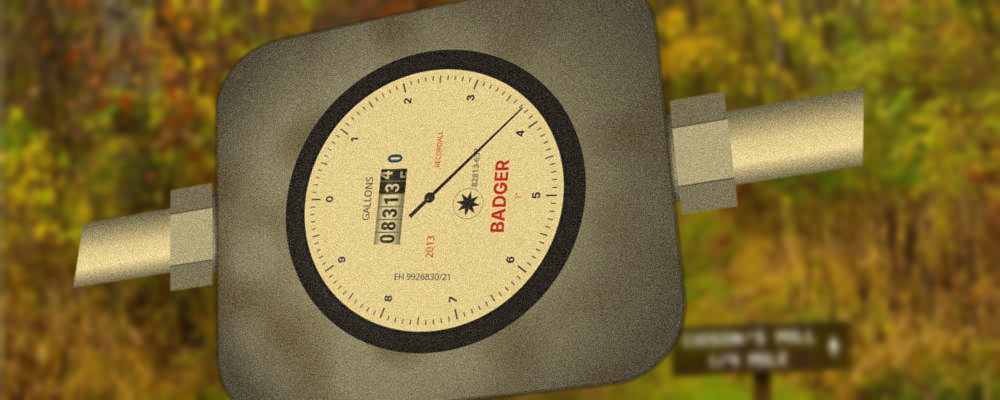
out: {"value": 831343.7, "unit": "gal"}
